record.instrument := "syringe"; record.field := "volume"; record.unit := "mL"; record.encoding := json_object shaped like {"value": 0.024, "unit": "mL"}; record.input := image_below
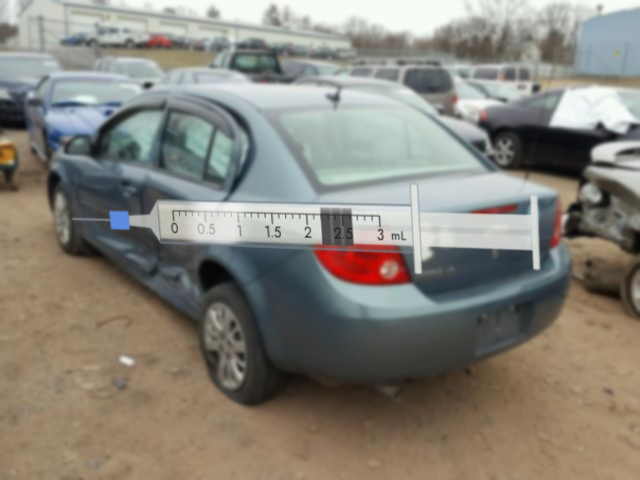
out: {"value": 2.2, "unit": "mL"}
